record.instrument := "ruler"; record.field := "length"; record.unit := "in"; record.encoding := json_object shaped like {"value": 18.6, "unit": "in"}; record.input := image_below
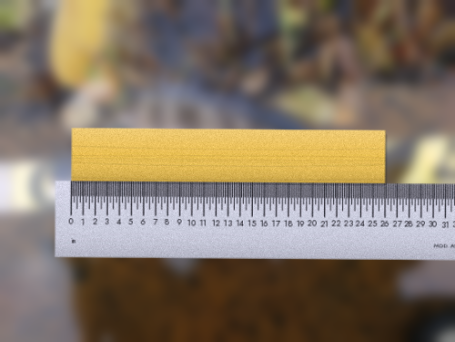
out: {"value": 26, "unit": "in"}
